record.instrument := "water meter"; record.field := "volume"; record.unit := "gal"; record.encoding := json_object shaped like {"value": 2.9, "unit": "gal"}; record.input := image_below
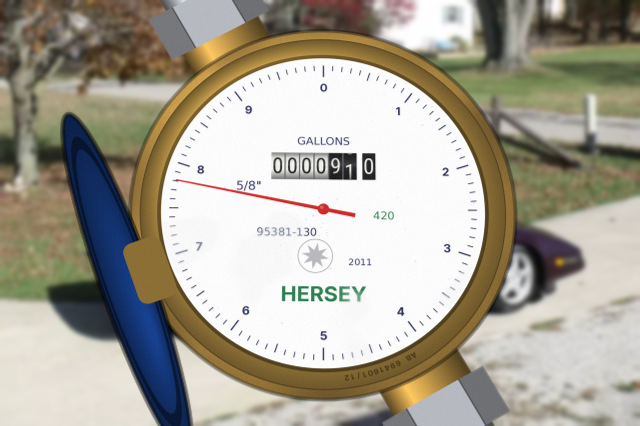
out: {"value": 907.8, "unit": "gal"}
